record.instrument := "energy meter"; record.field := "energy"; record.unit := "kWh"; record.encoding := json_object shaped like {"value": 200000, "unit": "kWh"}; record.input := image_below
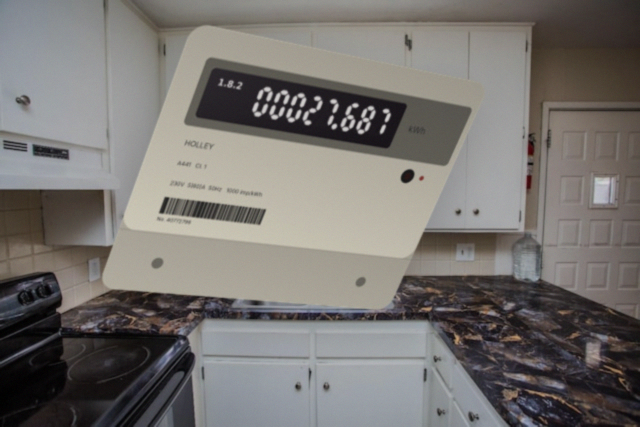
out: {"value": 27.687, "unit": "kWh"}
